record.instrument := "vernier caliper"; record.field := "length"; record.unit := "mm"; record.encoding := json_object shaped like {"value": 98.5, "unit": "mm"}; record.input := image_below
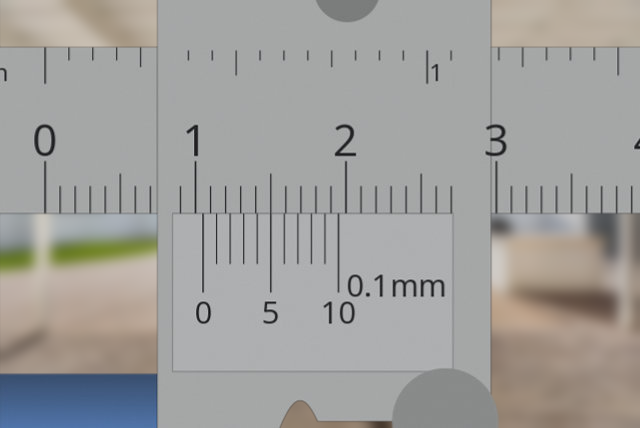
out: {"value": 10.5, "unit": "mm"}
